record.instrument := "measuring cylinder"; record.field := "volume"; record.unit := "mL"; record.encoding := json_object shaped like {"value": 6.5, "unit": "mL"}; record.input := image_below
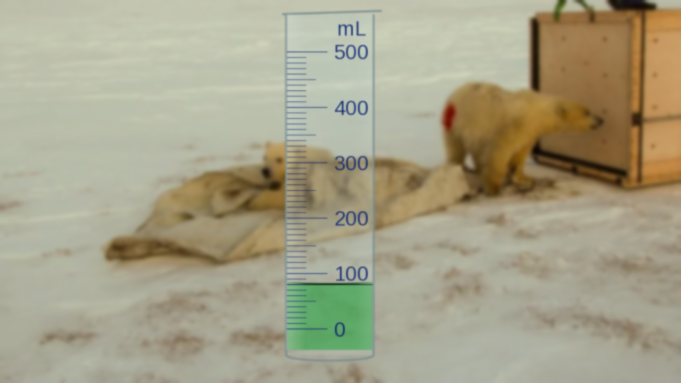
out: {"value": 80, "unit": "mL"}
